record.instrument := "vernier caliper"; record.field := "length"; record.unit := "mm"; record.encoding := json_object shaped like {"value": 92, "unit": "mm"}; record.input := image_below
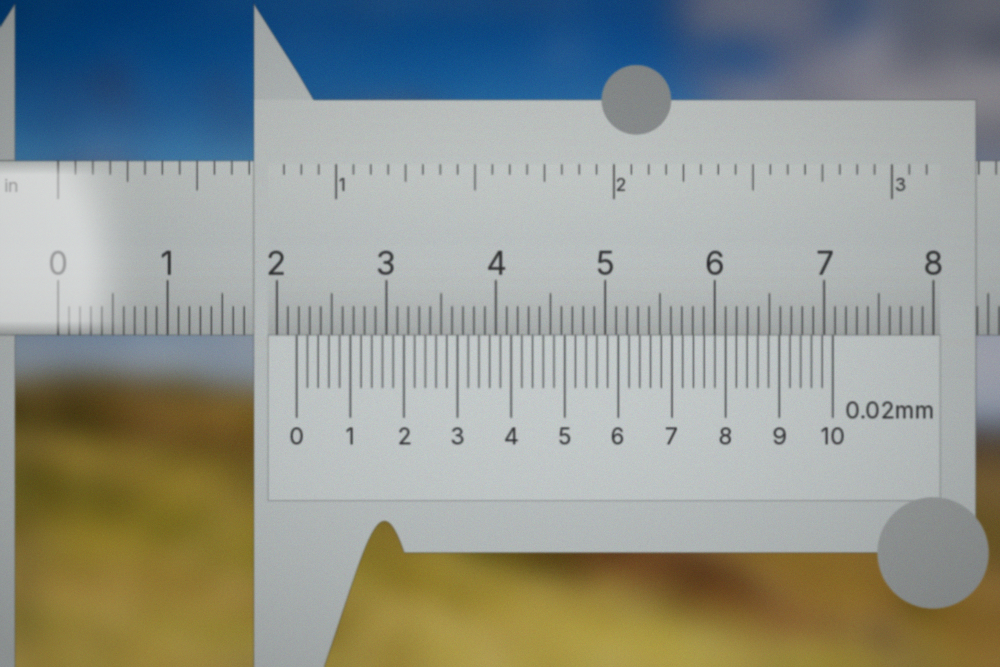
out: {"value": 21.8, "unit": "mm"}
